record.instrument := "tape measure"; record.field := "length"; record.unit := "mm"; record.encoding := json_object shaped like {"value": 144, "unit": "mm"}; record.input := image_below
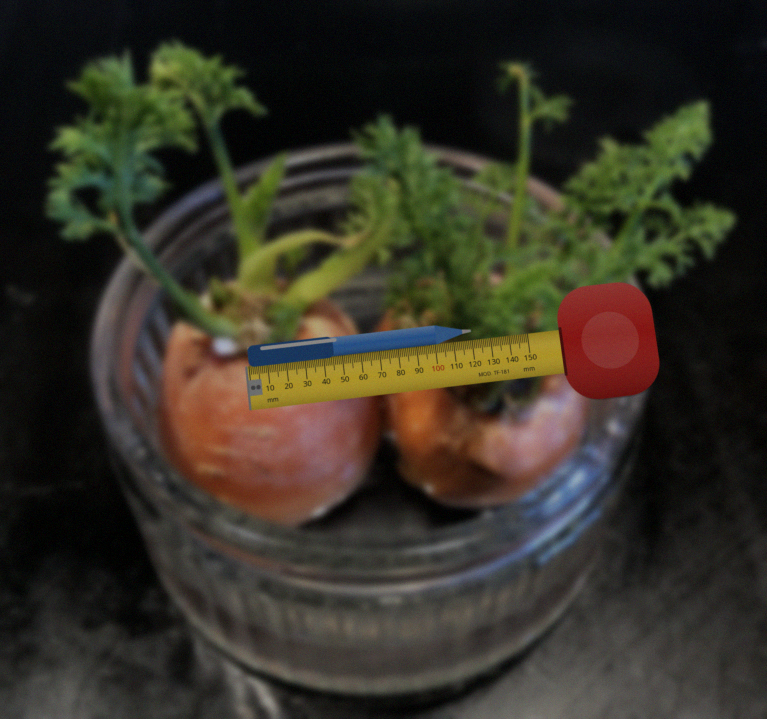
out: {"value": 120, "unit": "mm"}
